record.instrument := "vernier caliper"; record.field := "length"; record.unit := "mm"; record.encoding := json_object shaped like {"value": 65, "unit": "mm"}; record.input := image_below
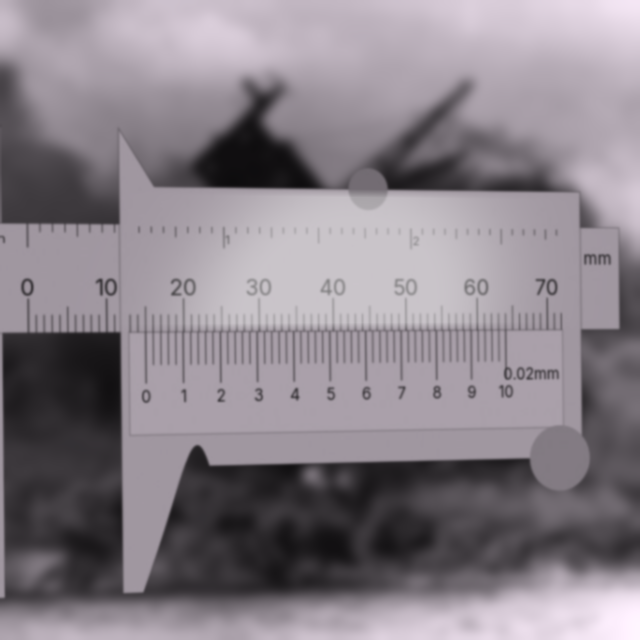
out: {"value": 15.0, "unit": "mm"}
